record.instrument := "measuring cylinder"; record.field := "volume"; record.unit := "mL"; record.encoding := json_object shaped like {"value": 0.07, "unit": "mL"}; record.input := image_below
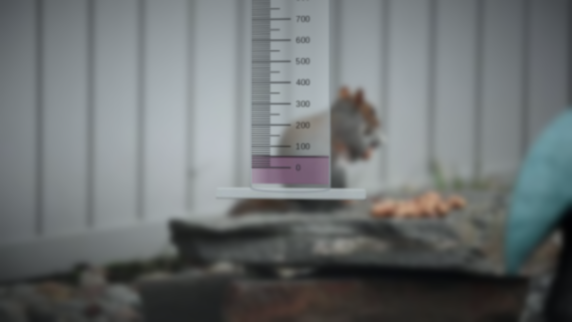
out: {"value": 50, "unit": "mL"}
